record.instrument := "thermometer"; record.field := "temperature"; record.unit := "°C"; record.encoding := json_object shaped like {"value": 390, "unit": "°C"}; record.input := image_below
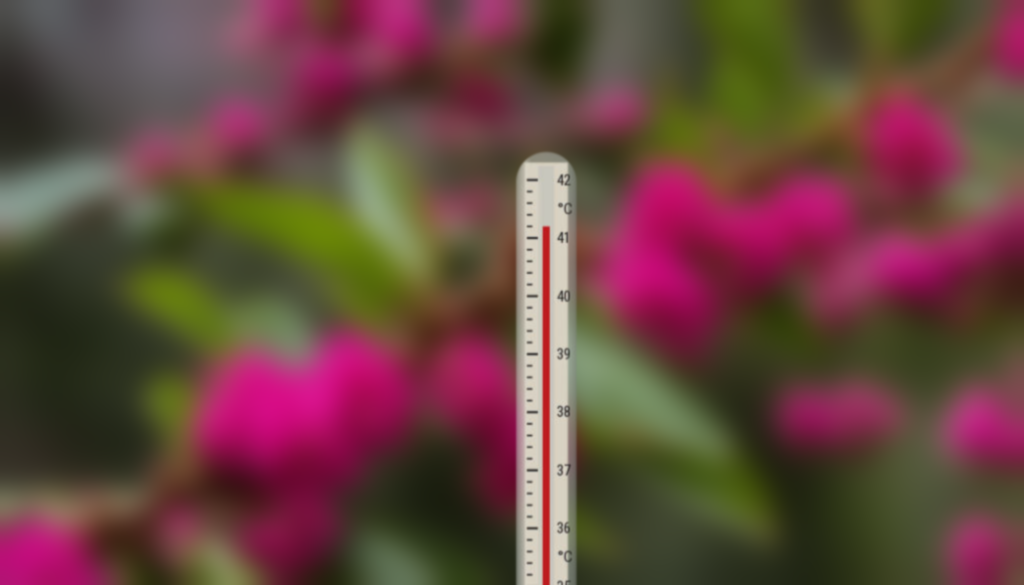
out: {"value": 41.2, "unit": "°C"}
